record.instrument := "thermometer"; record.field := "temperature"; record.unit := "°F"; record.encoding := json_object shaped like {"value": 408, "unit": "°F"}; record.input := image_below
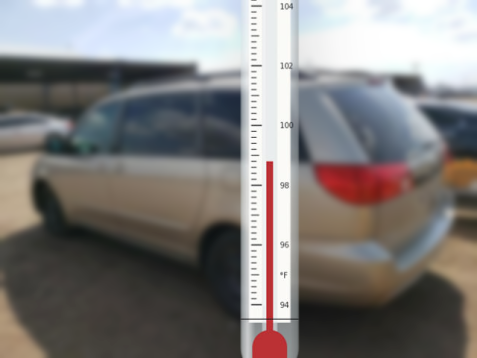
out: {"value": 98.8, "unit": "°F"}
